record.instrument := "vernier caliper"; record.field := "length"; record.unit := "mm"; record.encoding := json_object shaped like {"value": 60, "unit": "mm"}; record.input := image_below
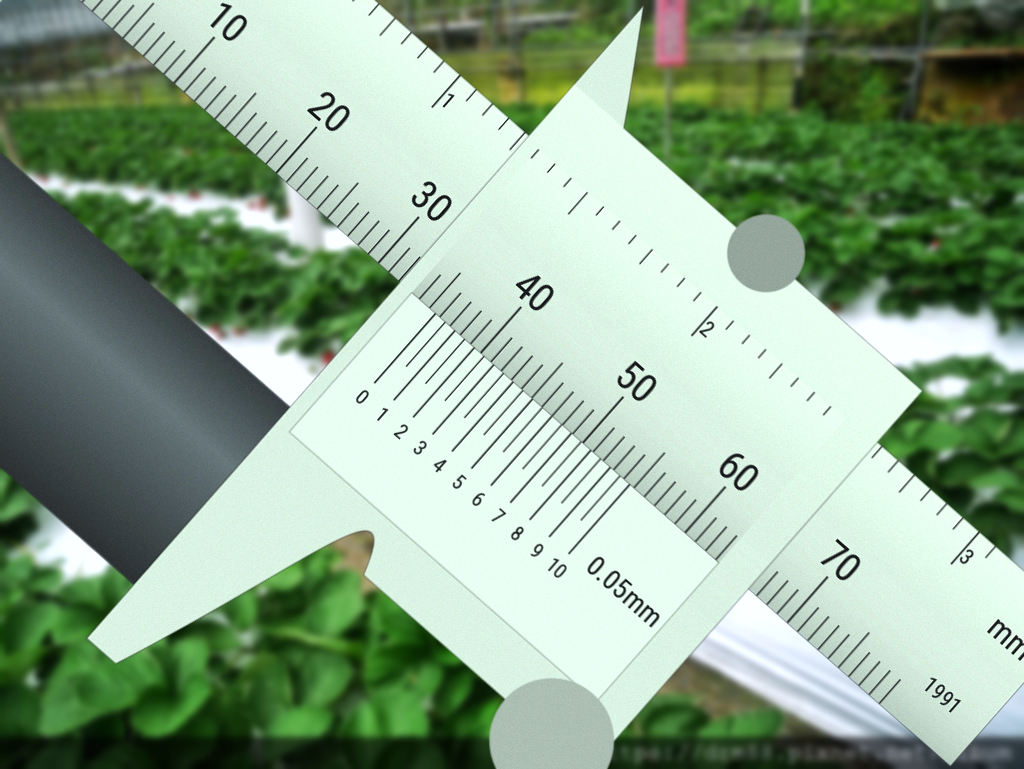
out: {"value": 35.6, "unit": "mm"}
